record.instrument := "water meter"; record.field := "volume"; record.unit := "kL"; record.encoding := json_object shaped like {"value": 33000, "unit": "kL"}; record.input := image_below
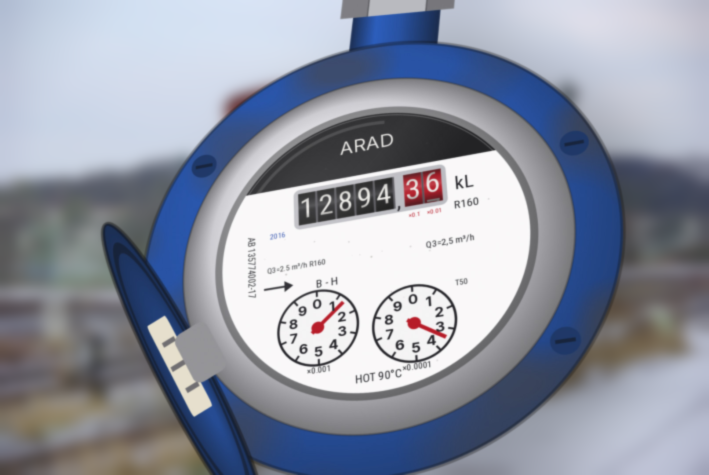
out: {"value": 12894.3613, "unit": "kL"}
